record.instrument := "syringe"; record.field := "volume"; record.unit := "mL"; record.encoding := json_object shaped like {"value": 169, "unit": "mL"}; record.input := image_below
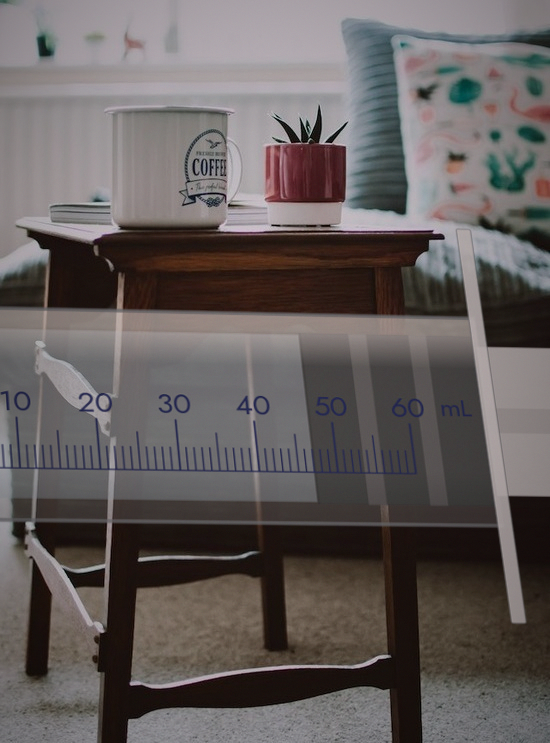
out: {"value": 47, "unit": "mL"}
